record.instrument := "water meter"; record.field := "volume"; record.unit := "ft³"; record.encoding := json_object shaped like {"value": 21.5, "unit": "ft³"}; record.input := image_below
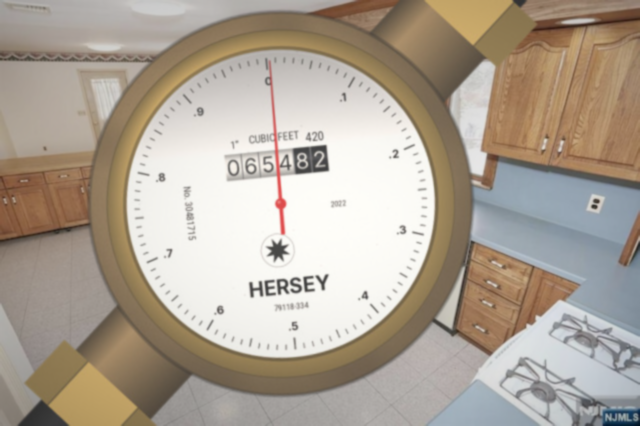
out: {"value": 65482.00, "unit": "ft³"}
